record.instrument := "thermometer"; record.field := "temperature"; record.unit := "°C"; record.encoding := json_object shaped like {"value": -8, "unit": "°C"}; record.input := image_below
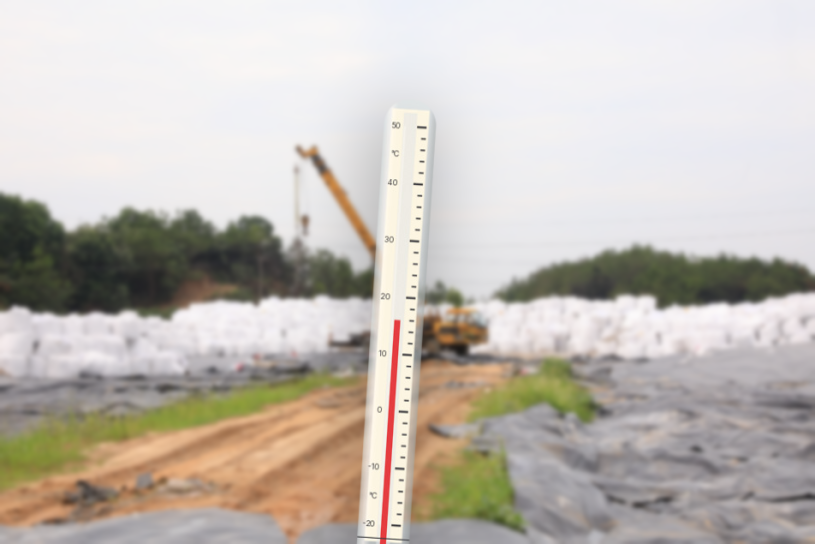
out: {"value": 16, "unit": "°C"}
